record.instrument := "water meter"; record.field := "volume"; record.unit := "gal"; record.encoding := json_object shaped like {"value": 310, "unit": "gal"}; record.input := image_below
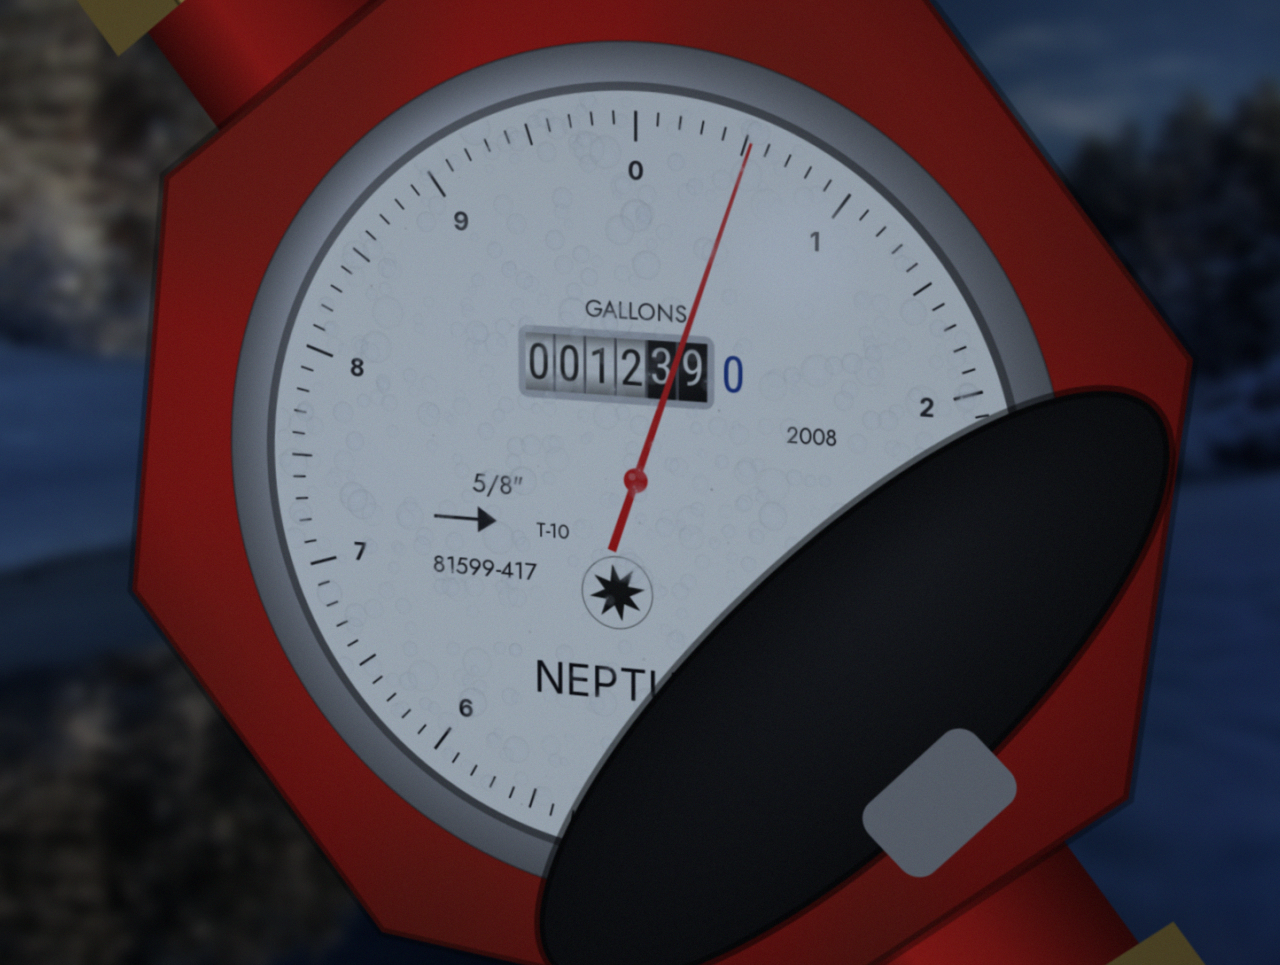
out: {"value": 12390.5, "unit": "gal"}
